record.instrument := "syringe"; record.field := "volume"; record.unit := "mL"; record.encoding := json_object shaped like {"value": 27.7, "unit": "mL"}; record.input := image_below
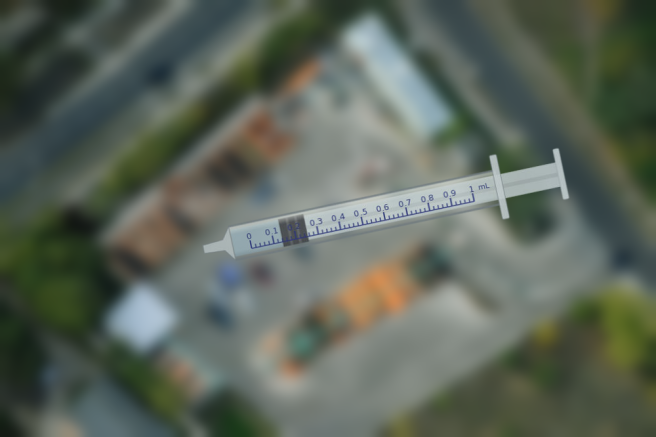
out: {"value": 0.14, "unit": "mL"}
